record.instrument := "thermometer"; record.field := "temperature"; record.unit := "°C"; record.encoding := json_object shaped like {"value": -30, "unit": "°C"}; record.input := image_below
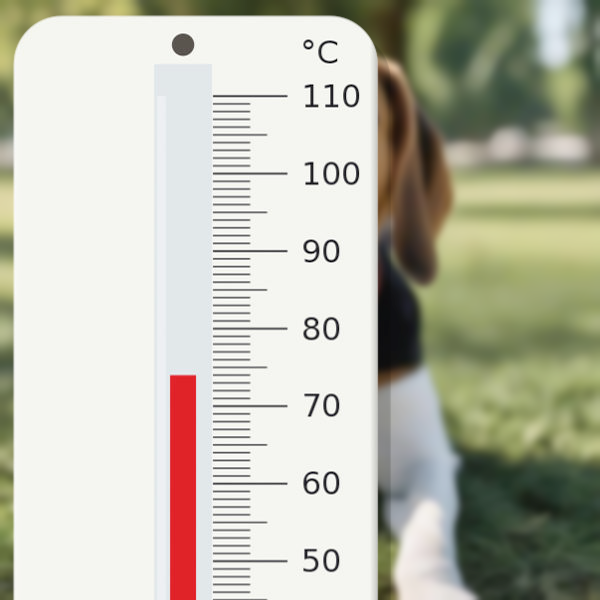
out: {"value": 74, "unit": "°C"}
